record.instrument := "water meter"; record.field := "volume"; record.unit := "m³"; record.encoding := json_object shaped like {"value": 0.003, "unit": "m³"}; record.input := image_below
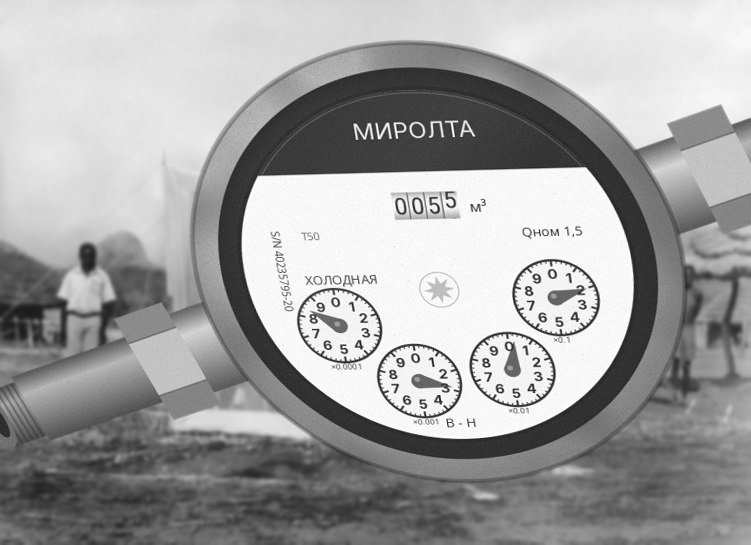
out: {"value": 55.2028, "unit": "m³"}
